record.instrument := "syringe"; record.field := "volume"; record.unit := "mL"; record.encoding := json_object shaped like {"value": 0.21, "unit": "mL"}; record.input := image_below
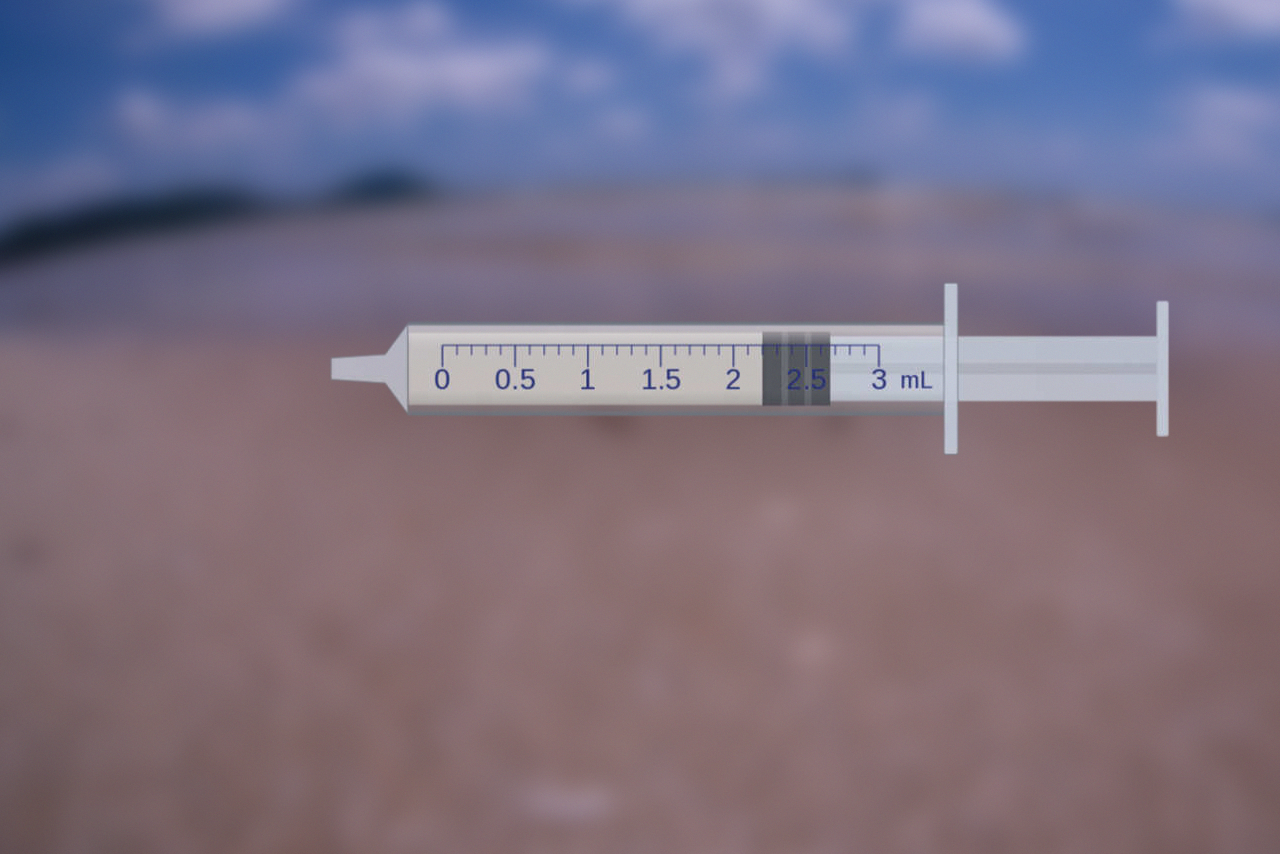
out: {"value": 2.2, "unit": "mL"}
